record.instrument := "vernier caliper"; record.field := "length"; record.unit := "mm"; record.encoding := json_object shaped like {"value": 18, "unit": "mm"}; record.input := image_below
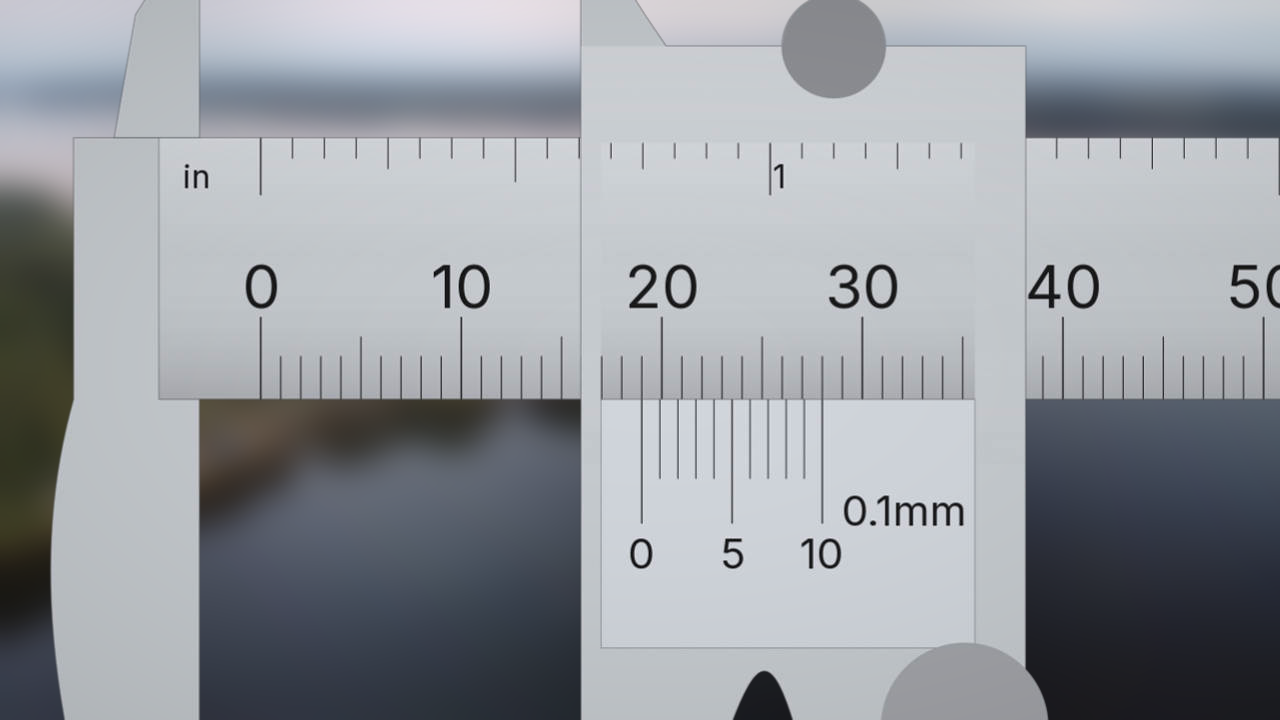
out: {"value": 19.0, "unit": "mm"}
